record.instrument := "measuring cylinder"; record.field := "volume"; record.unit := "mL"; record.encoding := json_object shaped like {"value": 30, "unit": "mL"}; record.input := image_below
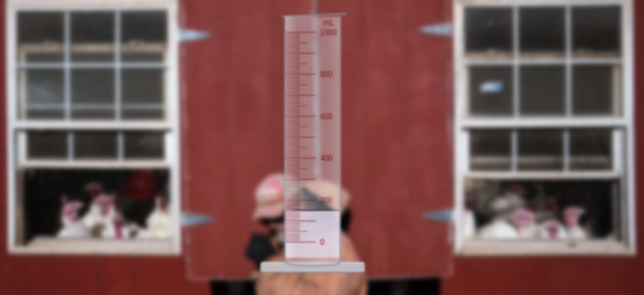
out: {"value": 150, "unit": "mL"}
